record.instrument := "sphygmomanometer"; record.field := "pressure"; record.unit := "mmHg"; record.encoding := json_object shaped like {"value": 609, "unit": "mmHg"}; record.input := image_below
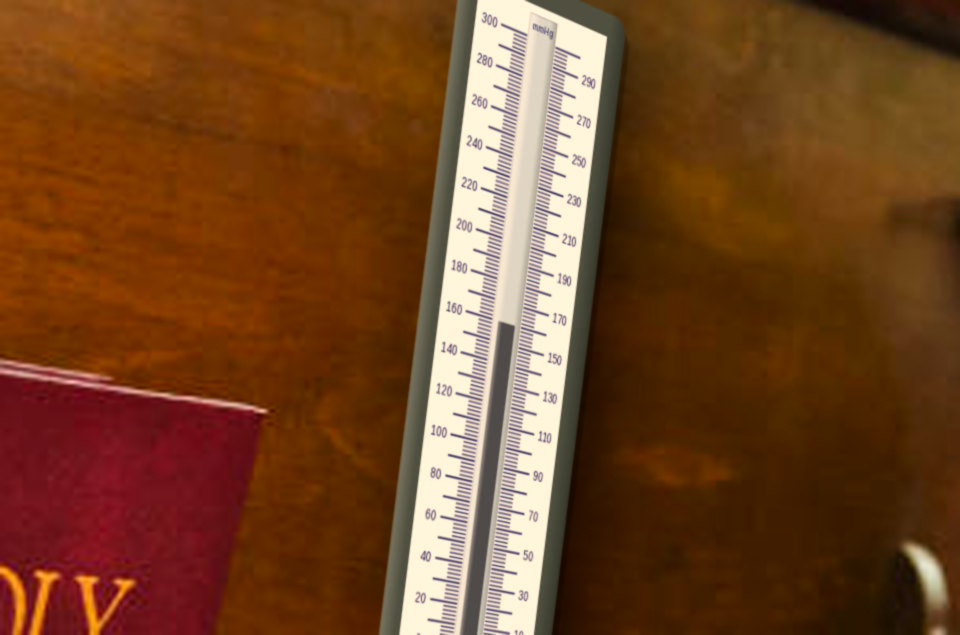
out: {"value": 160, "unit": "mmHg"}
